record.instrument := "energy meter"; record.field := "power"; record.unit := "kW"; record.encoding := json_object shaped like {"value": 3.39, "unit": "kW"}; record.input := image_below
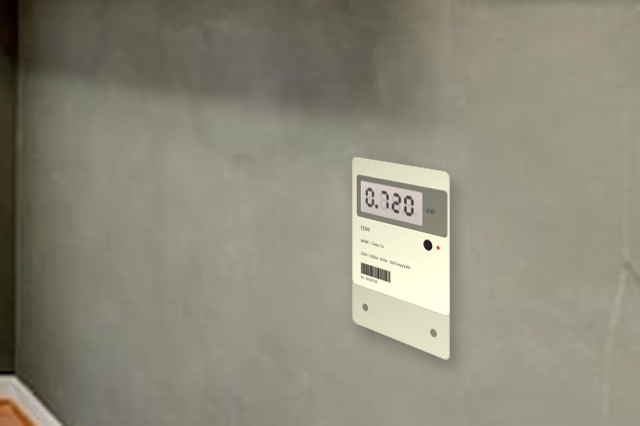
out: {"value": 0.720, "unit": "kW"}
